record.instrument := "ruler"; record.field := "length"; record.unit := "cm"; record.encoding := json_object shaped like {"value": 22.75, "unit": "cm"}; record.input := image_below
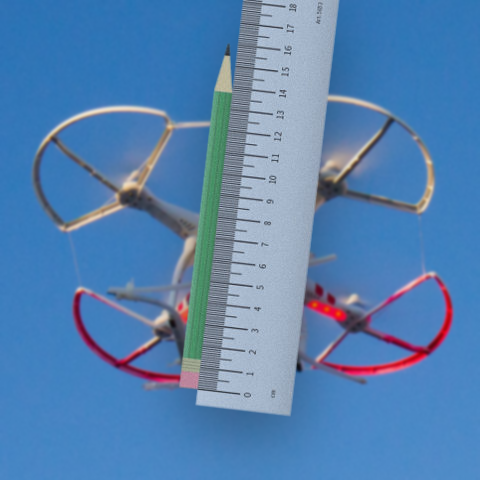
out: {"value": 16, "unit": "cm"}
